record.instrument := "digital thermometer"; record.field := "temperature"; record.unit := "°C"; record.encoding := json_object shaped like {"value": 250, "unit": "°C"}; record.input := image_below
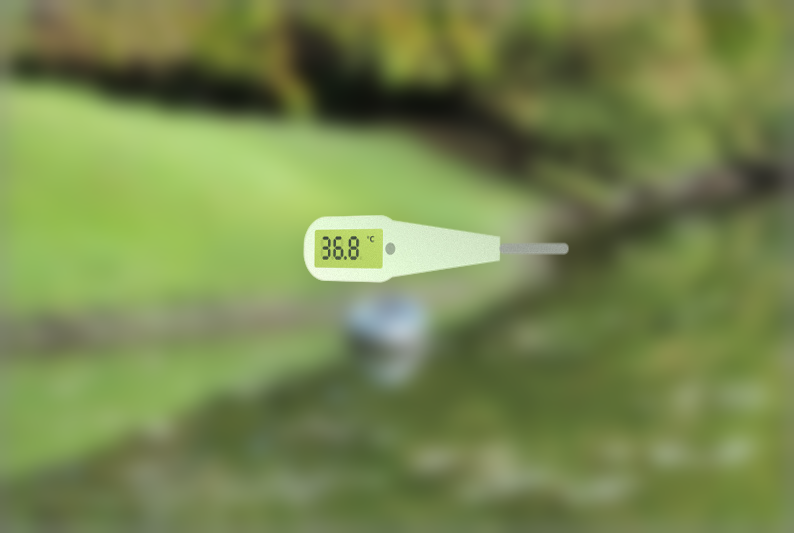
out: {"value": 36.8, "unit": "°C"}
